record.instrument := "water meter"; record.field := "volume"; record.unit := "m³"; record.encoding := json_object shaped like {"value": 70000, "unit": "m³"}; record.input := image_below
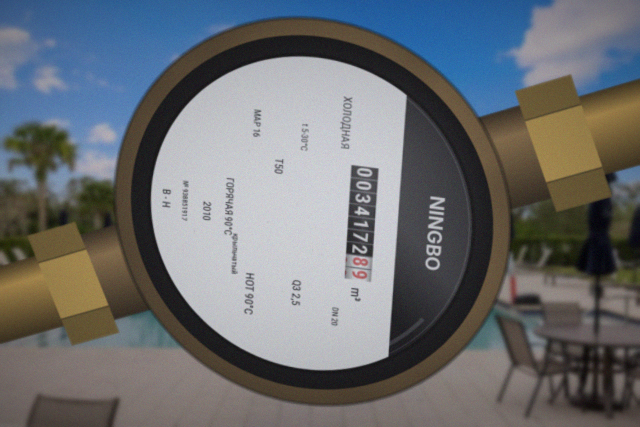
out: {"value": 34172.89, "unit": "m³"}
